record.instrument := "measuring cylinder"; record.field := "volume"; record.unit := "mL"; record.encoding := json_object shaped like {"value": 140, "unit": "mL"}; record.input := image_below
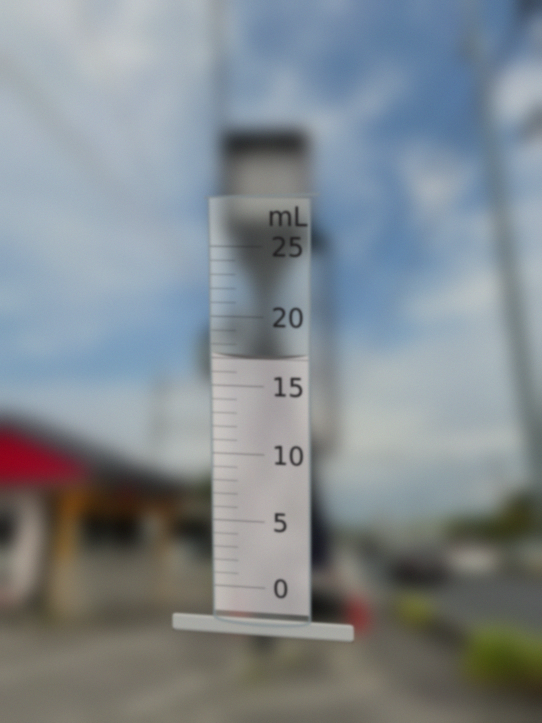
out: {"value": 17, "unit": "mL"}
